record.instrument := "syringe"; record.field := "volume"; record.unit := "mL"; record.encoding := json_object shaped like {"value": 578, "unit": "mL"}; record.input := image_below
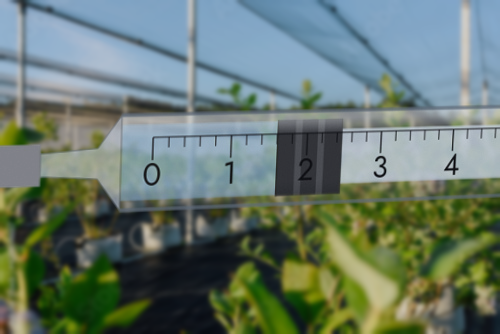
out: {"value": 1.6, "unit": "mL"}
